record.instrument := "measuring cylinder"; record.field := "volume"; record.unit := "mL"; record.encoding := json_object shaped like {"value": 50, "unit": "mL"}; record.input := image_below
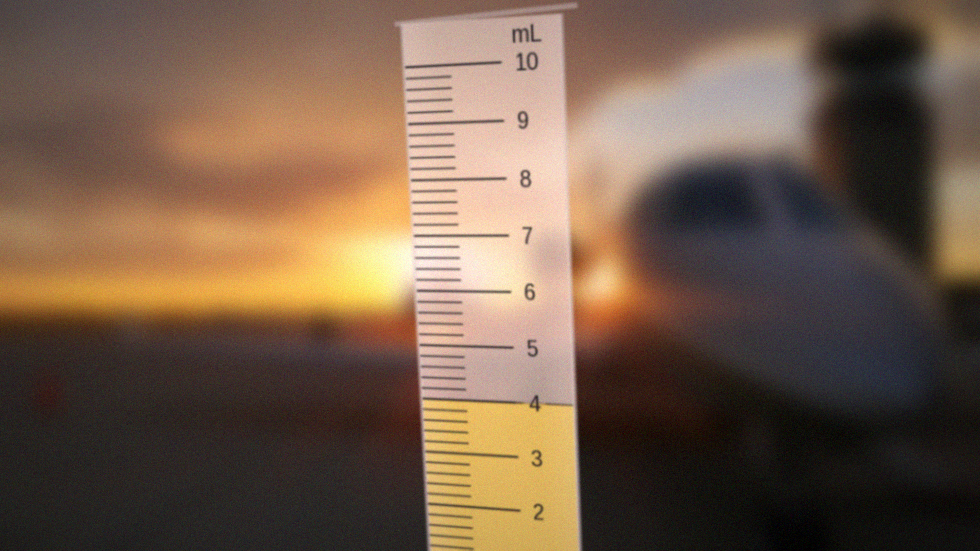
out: {"value": 4, "unit": "mL"}
